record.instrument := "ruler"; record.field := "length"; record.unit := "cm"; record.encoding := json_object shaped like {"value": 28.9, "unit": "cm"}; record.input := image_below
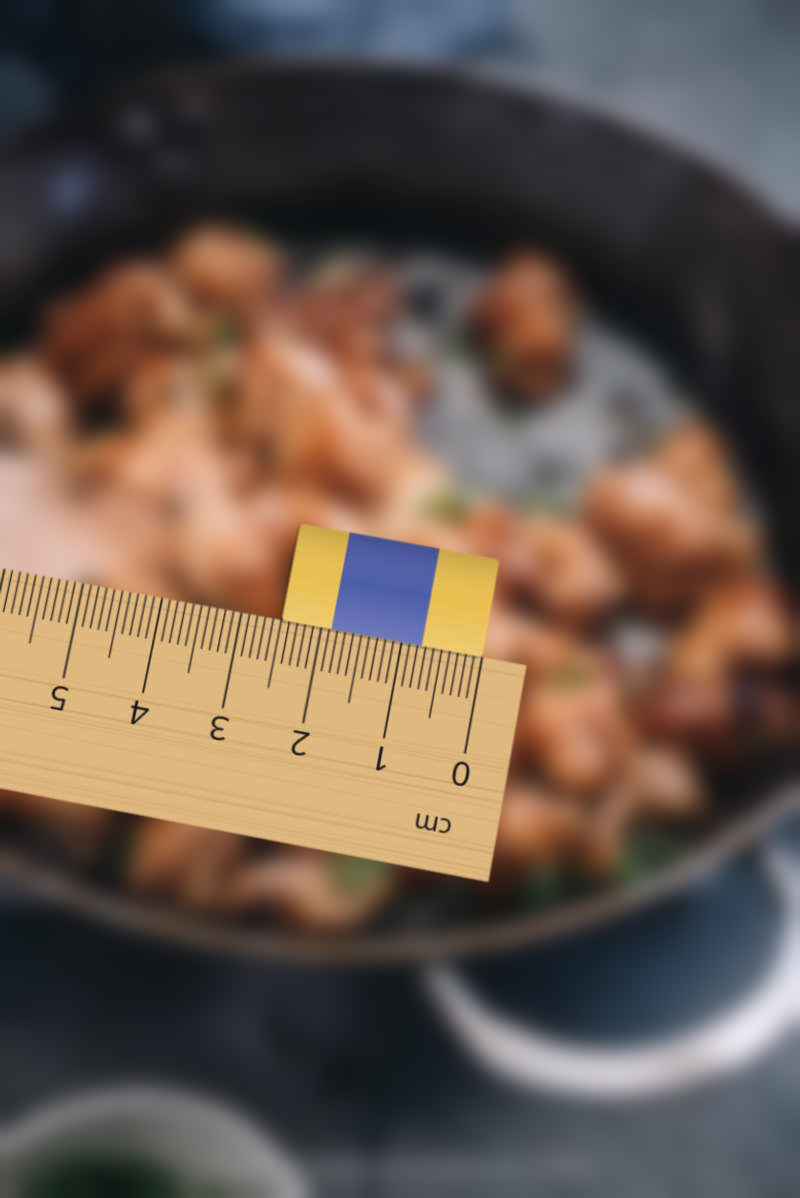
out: {"value": 2.5, "unit": "cm"}
